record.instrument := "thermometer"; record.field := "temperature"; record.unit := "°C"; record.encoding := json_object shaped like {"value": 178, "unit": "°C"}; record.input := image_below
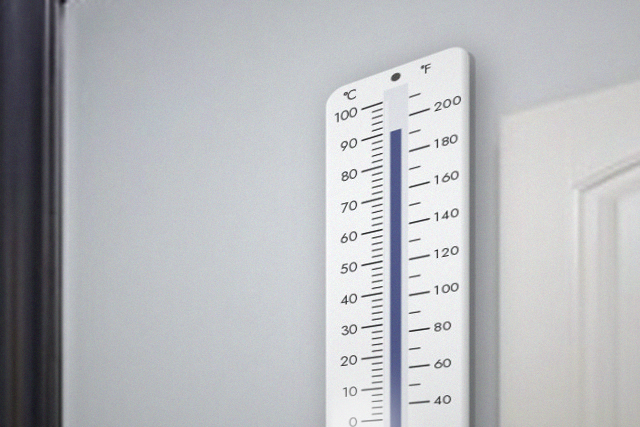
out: {"value": 90, "unit": "°C"}
